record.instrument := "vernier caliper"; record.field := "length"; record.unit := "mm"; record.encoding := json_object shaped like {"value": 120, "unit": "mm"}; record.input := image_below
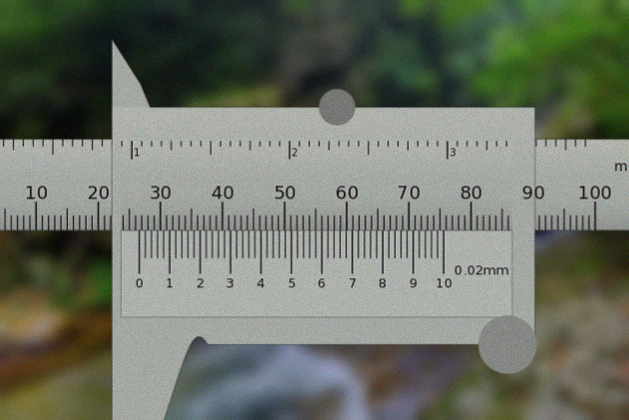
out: {"value": 26.6, "unit": "mm"}
